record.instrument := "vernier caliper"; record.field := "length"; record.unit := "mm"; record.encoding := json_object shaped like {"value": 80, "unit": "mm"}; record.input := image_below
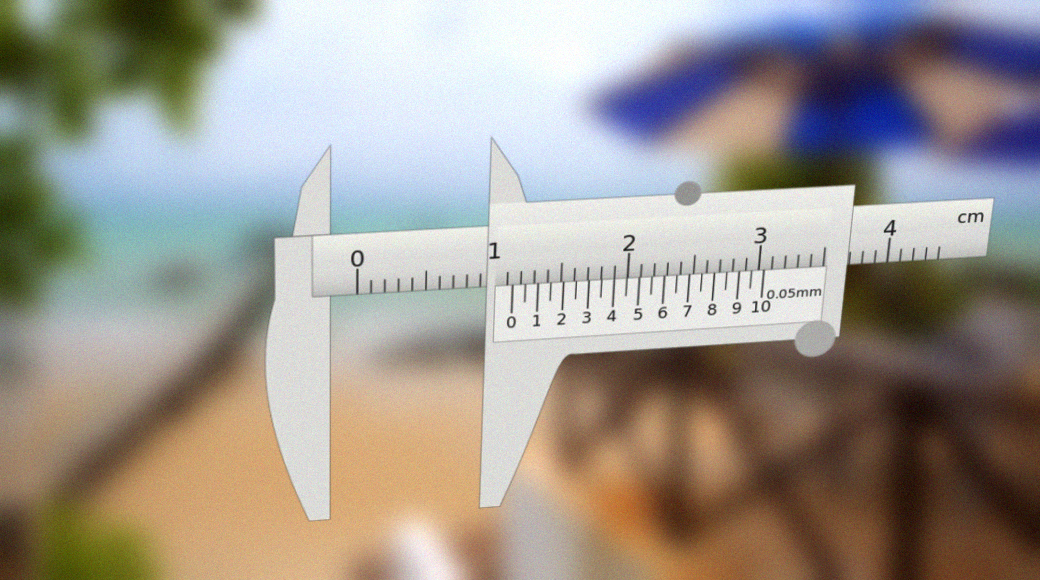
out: {"value": 11.4, "unit": "mm"}
